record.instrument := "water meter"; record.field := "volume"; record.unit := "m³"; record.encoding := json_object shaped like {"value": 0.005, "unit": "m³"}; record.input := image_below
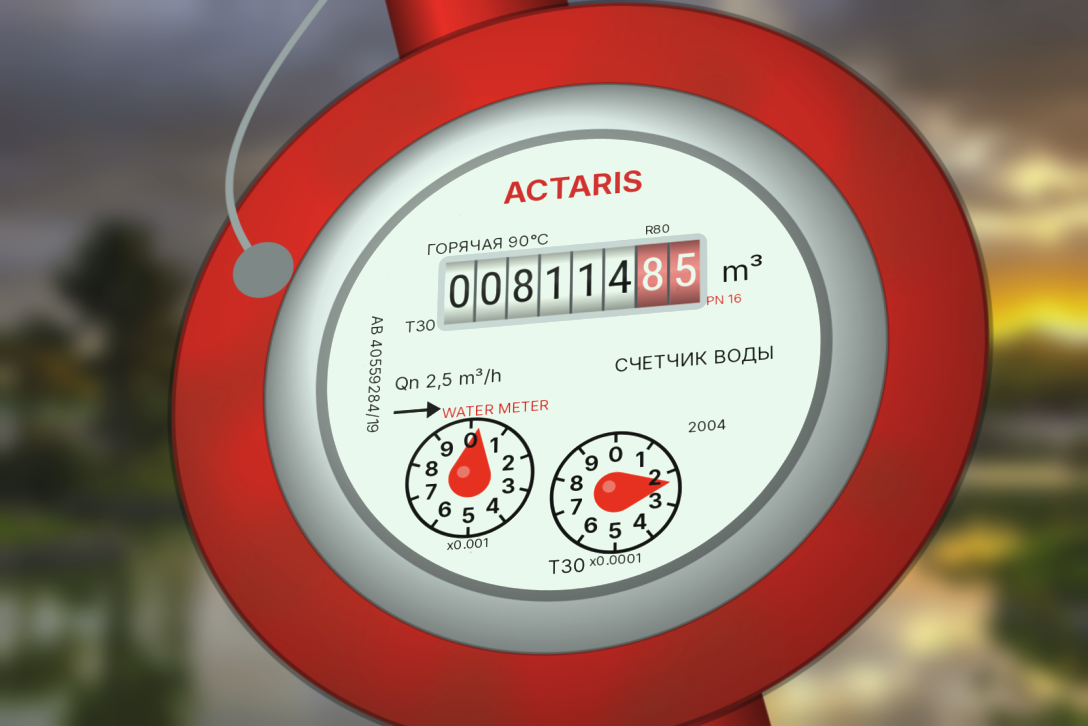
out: {"value": 8114.8502, "unit": "m³"}
